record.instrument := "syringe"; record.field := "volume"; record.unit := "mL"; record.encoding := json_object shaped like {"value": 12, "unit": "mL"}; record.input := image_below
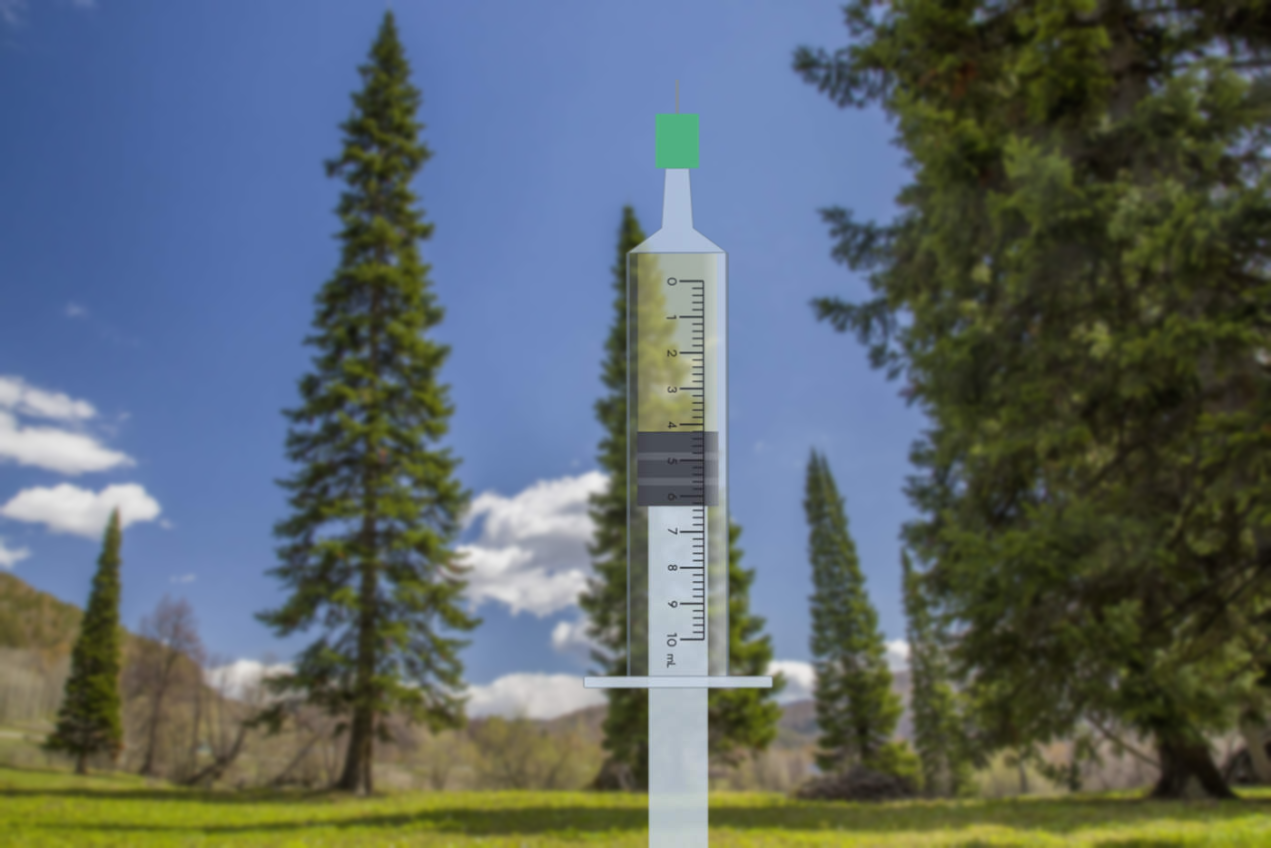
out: {"value": 4.2, "unit": "mL"}
